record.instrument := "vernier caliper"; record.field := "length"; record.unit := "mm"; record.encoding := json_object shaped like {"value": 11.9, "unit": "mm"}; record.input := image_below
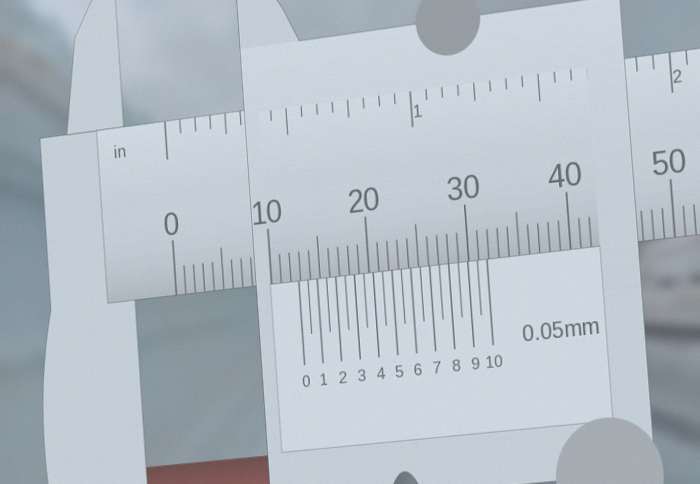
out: {"value": 12.8, "unit": "mm"}
